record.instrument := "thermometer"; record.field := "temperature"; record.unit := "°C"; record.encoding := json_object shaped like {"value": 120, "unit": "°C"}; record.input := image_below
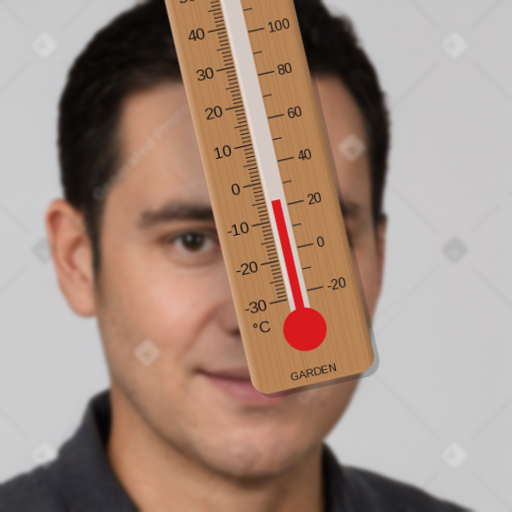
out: {"value": -5, "unit": "°C"}
